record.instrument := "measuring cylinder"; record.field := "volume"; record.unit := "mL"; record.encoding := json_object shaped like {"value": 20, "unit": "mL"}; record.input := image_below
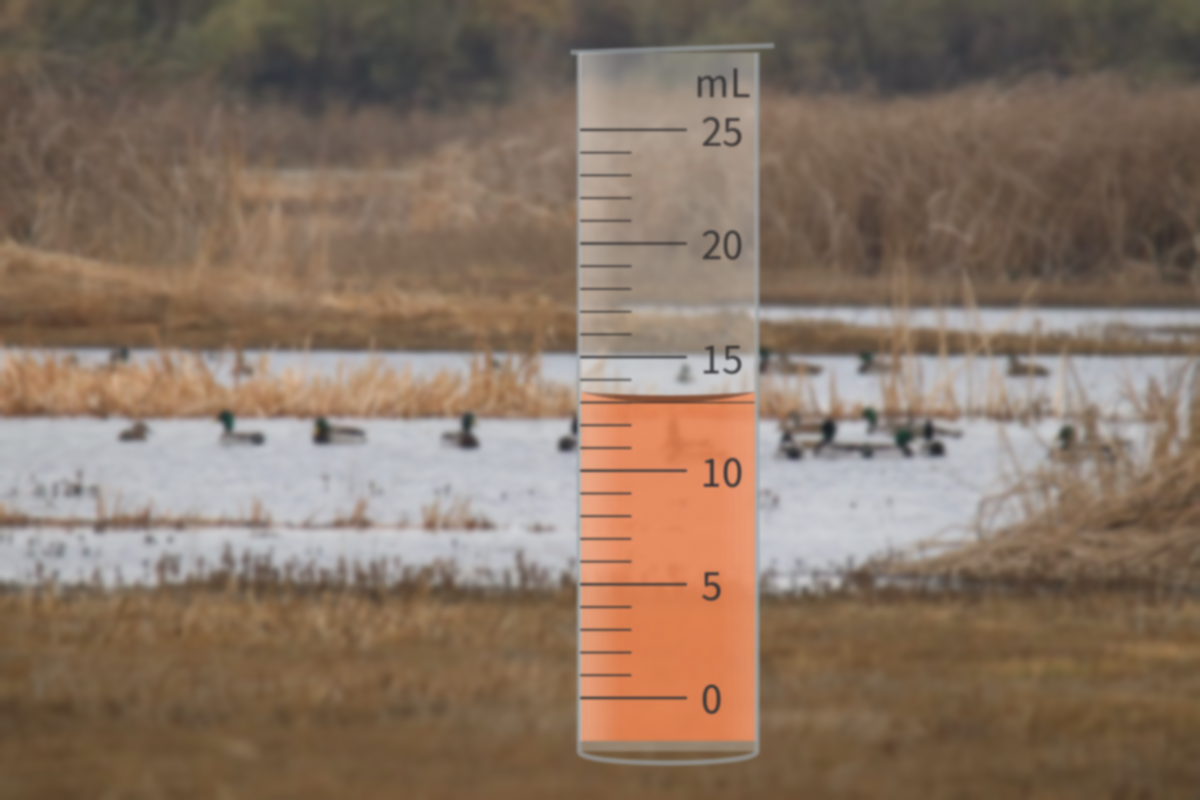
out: {"value": 13, "unit": "mL"}
